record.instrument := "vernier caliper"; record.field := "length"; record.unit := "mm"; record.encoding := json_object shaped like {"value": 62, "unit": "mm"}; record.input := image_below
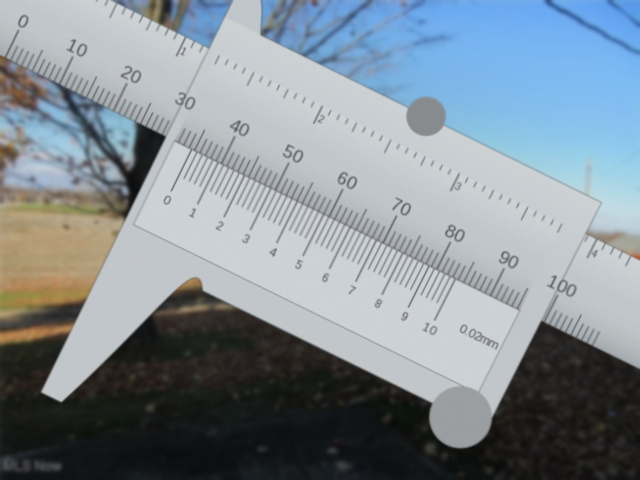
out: {"value": 34.5, "unit": "mm"}
